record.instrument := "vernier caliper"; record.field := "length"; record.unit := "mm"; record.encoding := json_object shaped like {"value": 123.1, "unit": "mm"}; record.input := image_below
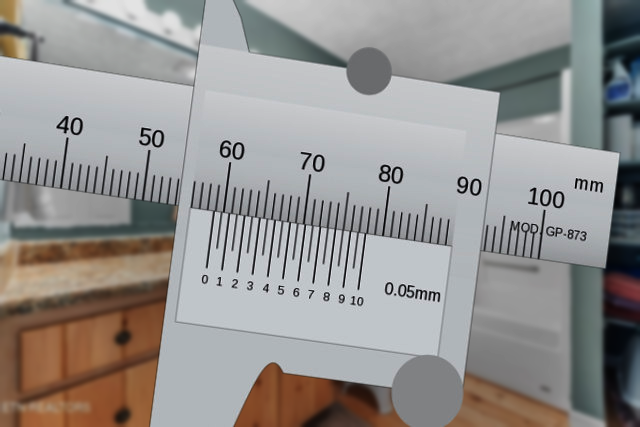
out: {"value": 58.8, "unit": "mm"}
